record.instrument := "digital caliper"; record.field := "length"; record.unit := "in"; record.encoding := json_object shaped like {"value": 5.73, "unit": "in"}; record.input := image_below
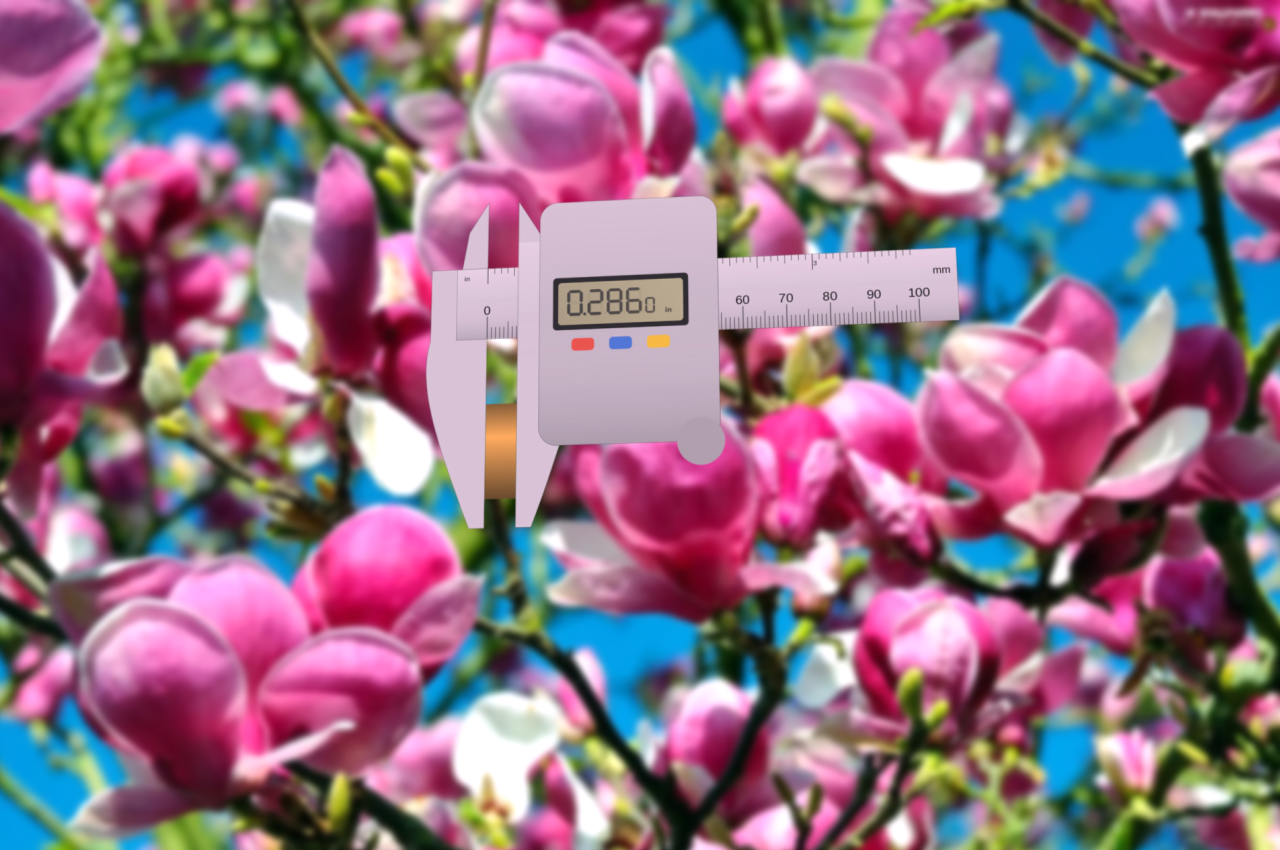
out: {"value": 0.2860, "unit": "in"}
